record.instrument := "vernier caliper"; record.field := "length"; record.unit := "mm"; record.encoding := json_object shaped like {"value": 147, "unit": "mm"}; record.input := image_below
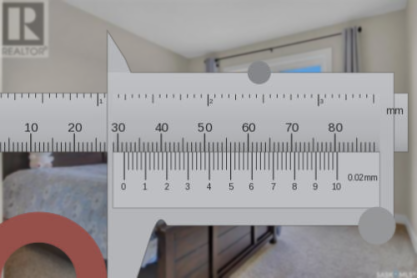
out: {"value": 31.5, "unit": "mm"}
